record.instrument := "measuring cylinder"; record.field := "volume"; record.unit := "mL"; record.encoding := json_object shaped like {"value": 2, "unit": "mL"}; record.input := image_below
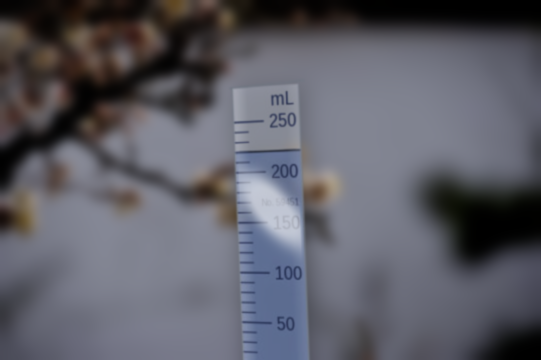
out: {"value": 220, "unit": "mL"}
